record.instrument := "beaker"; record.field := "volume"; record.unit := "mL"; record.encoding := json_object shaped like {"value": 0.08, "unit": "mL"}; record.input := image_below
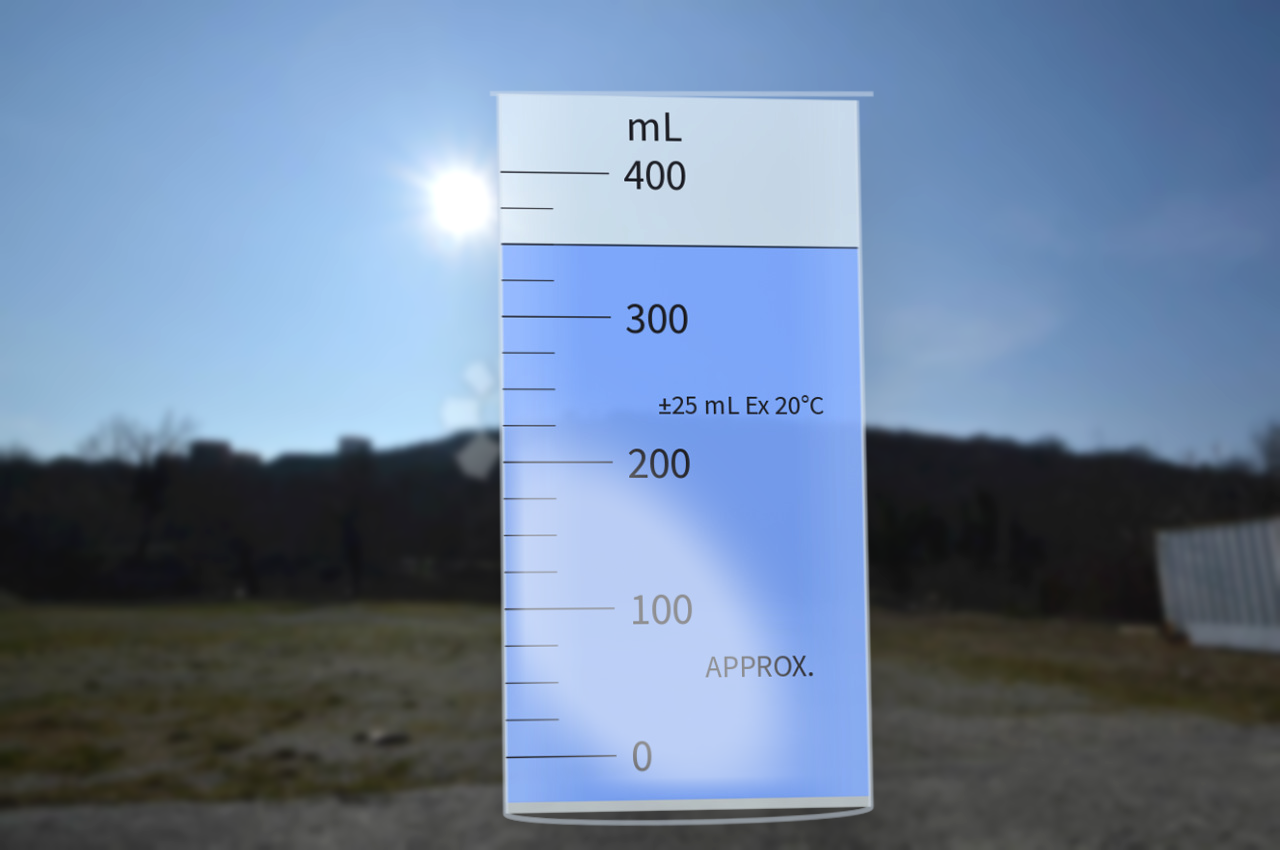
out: {"value": 350, "unit": "mL"}
